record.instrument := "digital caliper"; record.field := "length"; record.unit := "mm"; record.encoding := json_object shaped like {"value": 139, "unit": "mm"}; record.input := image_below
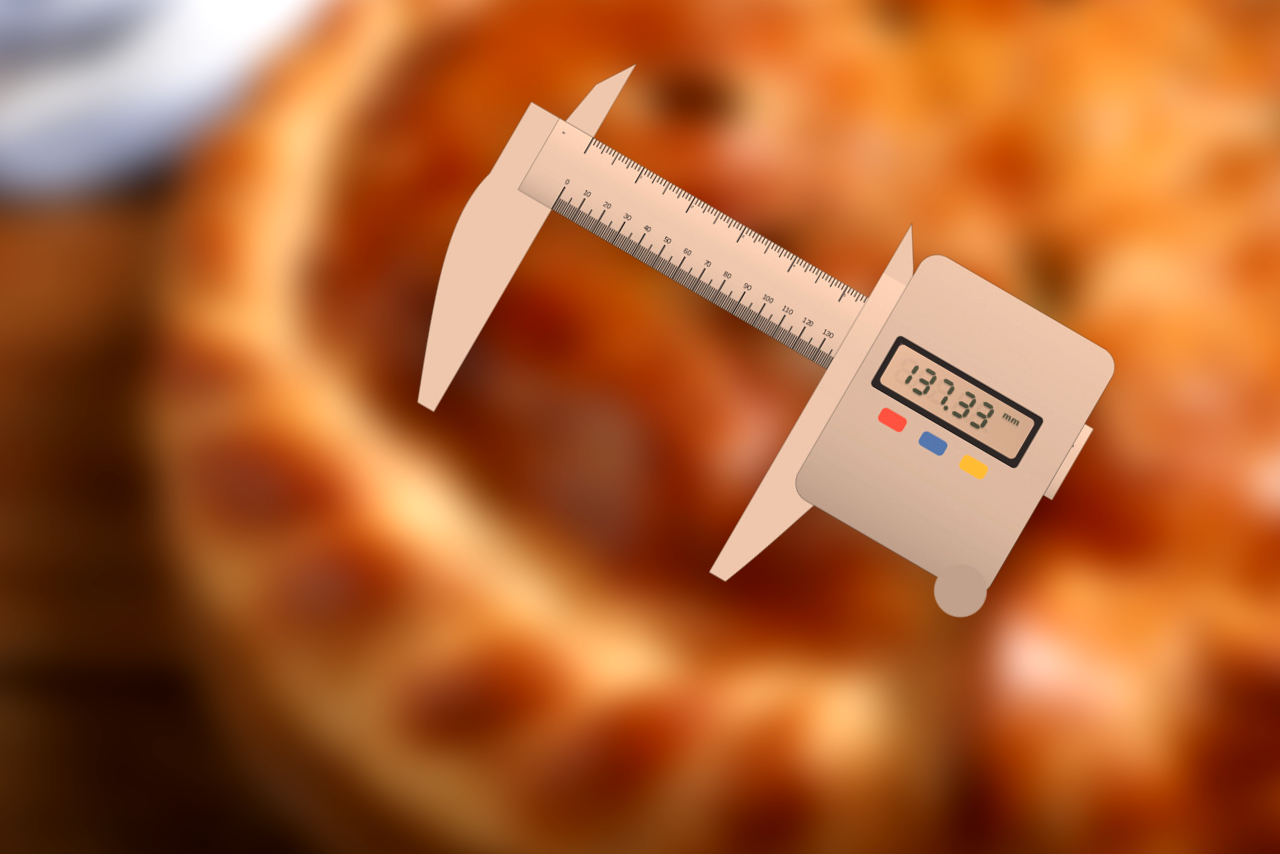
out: {"value": 137.33, "unit": "mm"}
